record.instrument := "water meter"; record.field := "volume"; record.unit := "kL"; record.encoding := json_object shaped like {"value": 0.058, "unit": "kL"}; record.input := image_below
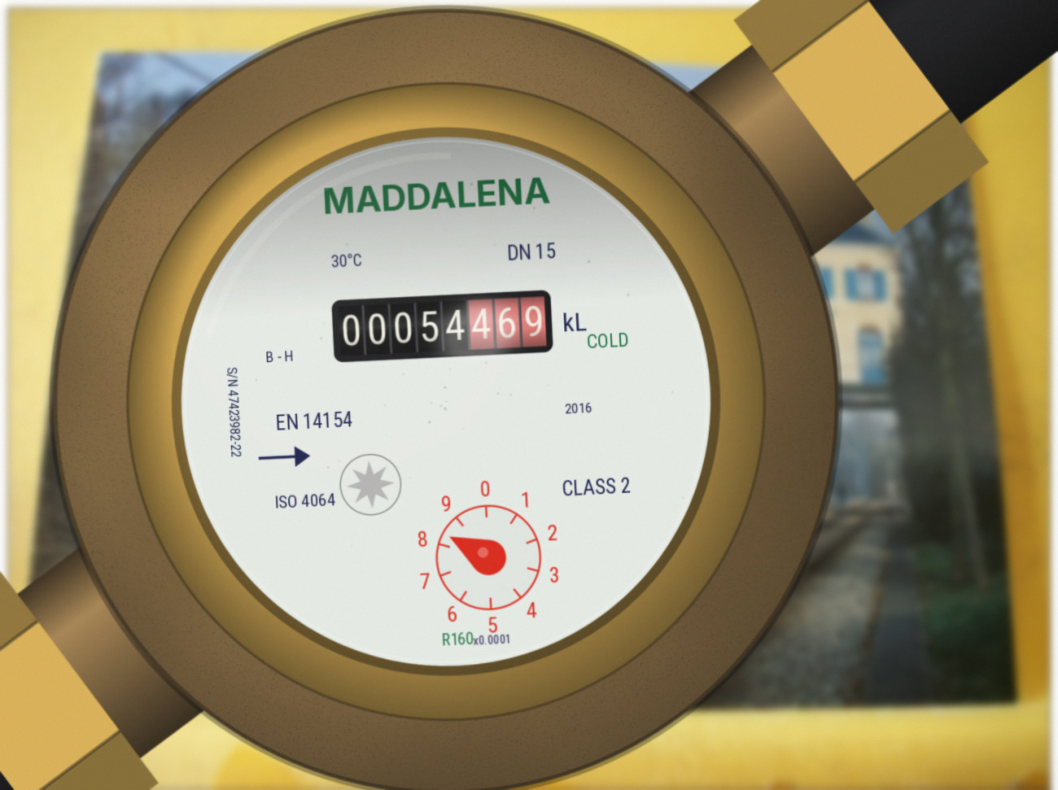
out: {"value": 54.4698, "unit": "kL"}
